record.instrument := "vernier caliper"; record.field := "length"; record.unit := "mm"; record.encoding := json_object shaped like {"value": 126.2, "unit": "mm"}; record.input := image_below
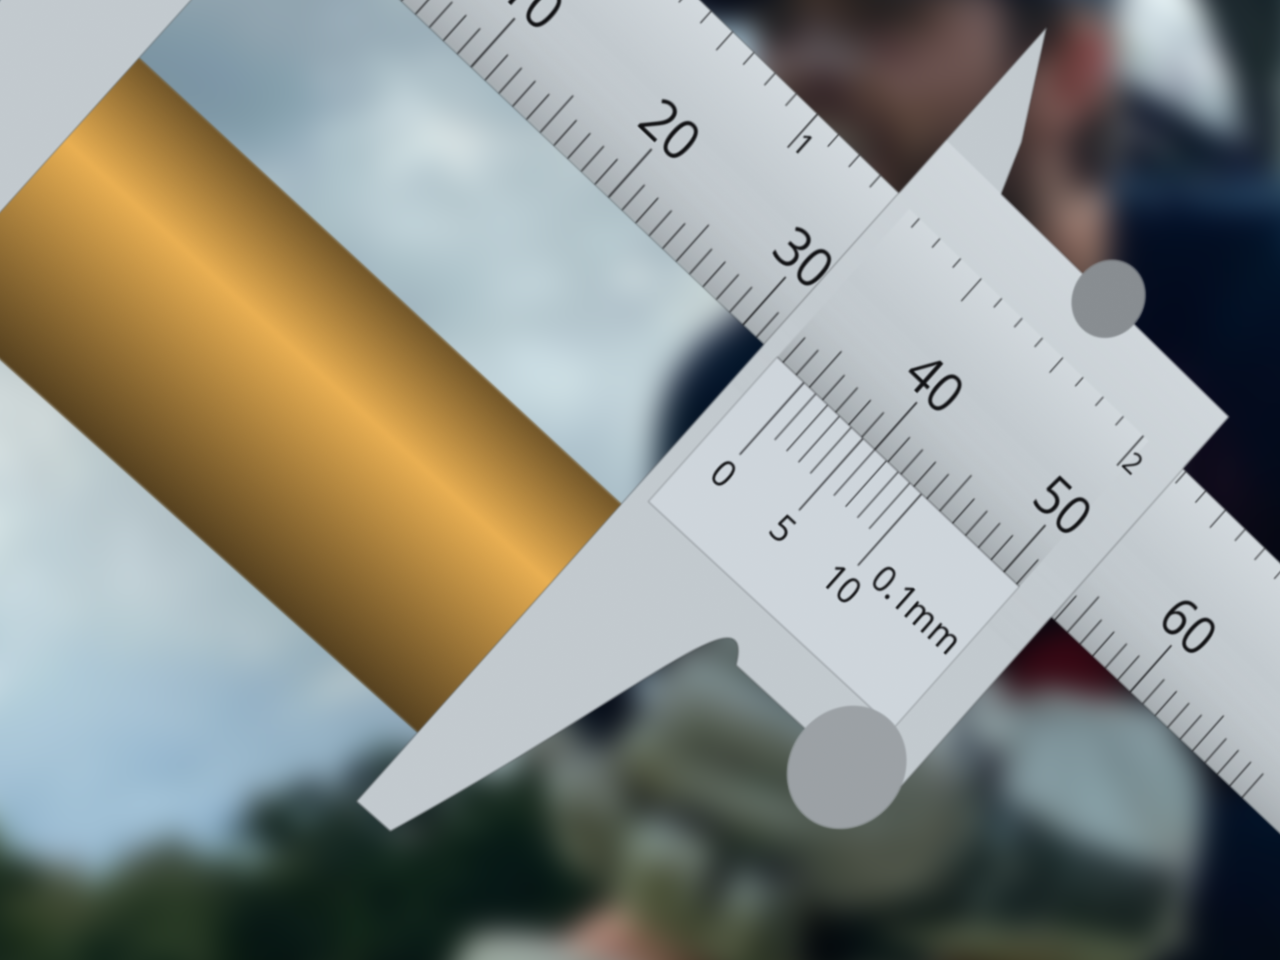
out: {"value": 34.6, "unit": "mm"}
